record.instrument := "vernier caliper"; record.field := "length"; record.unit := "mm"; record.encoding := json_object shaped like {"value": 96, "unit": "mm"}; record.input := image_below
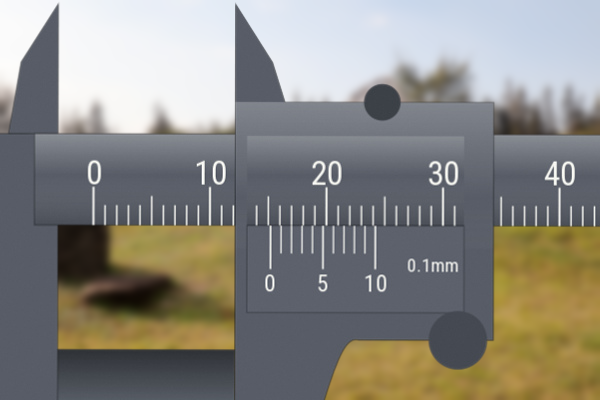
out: {"value": 15.2, "unit": "mm"}
